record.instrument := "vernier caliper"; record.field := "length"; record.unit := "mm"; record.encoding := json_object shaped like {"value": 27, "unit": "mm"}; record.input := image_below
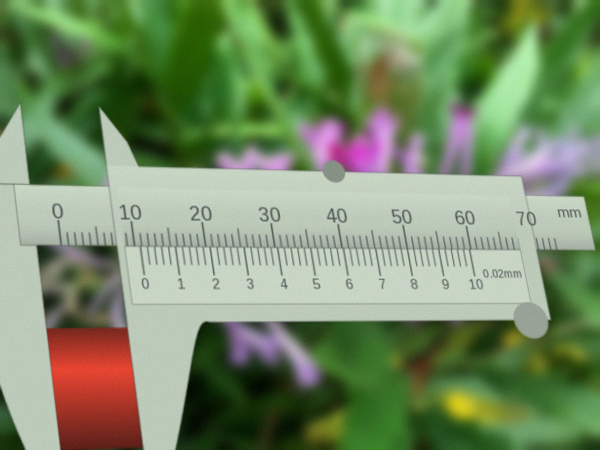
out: {"value": 10.8, "unit": "mm"}
